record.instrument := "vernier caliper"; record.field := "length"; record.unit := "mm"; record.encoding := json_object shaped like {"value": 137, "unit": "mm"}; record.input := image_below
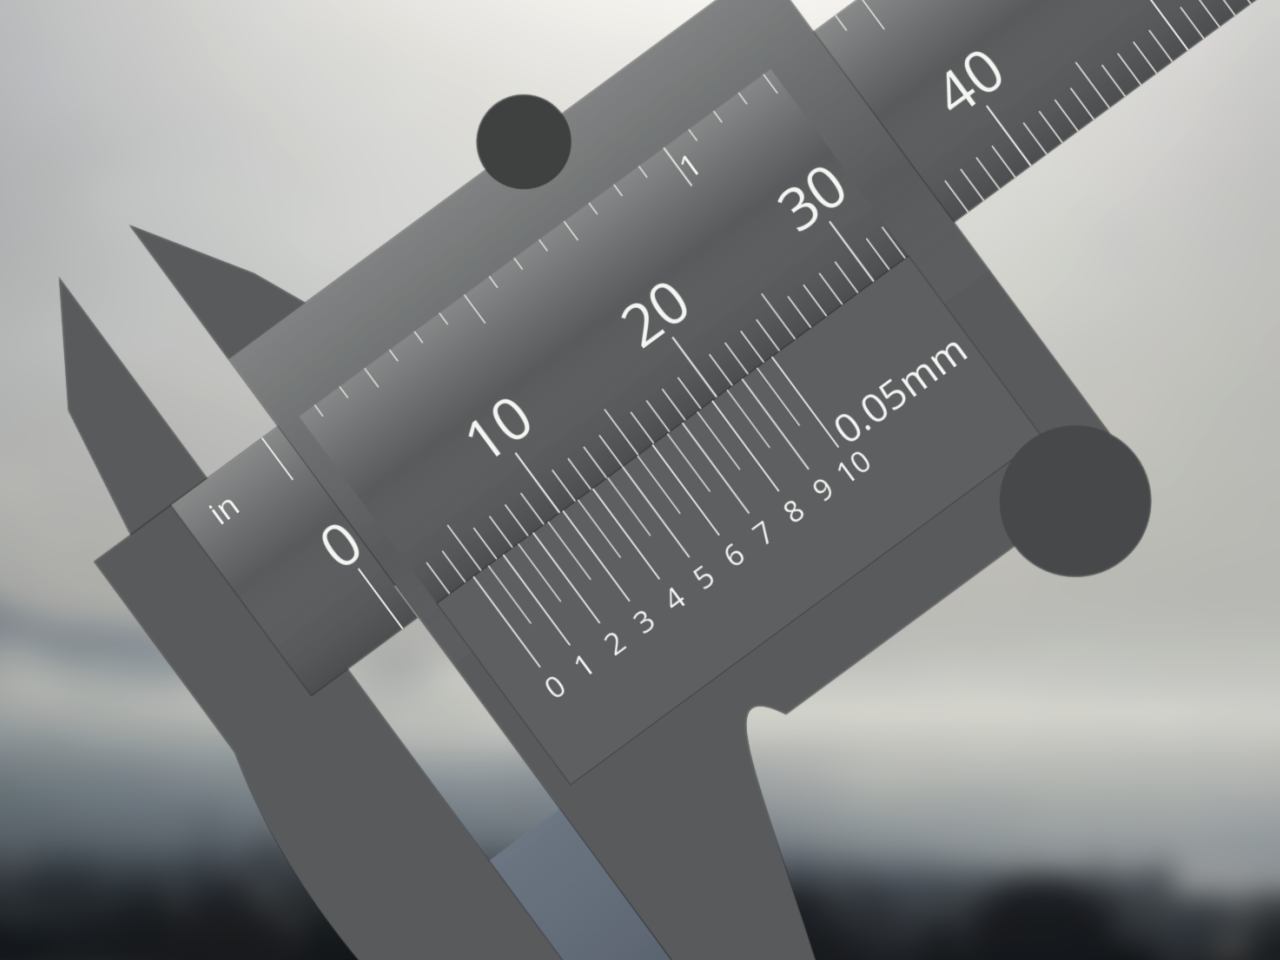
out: {"value": 4.5, "unit": "mm"}
